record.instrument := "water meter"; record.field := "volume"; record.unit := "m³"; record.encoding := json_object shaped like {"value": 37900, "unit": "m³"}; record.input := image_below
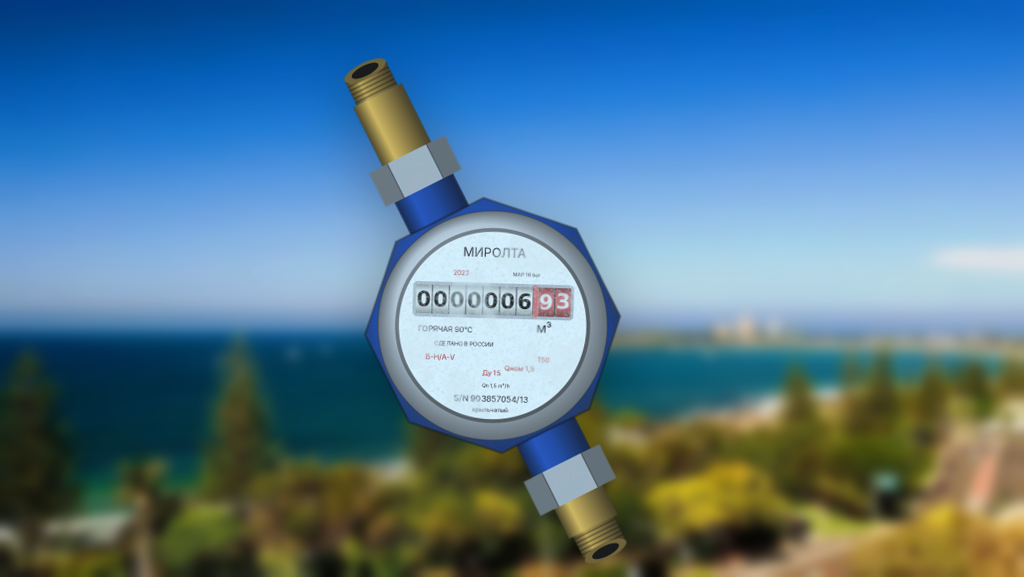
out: {"value": 6.93, "unit": "m³"}
